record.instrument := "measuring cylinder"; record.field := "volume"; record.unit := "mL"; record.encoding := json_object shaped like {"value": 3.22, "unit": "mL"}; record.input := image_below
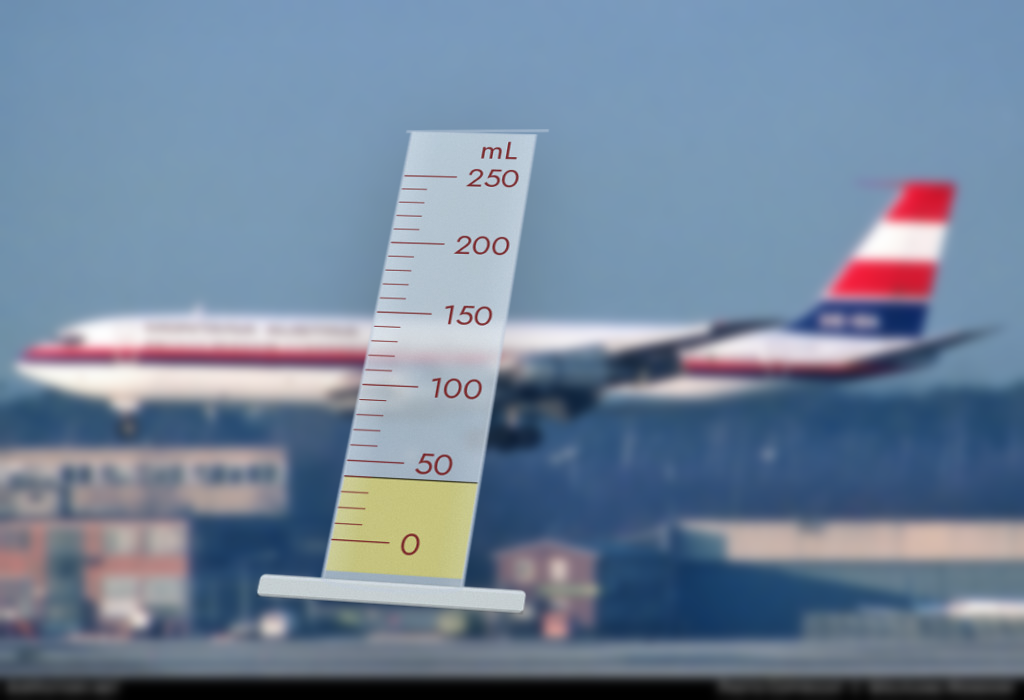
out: {"value": 40, "unit": "mL"}
